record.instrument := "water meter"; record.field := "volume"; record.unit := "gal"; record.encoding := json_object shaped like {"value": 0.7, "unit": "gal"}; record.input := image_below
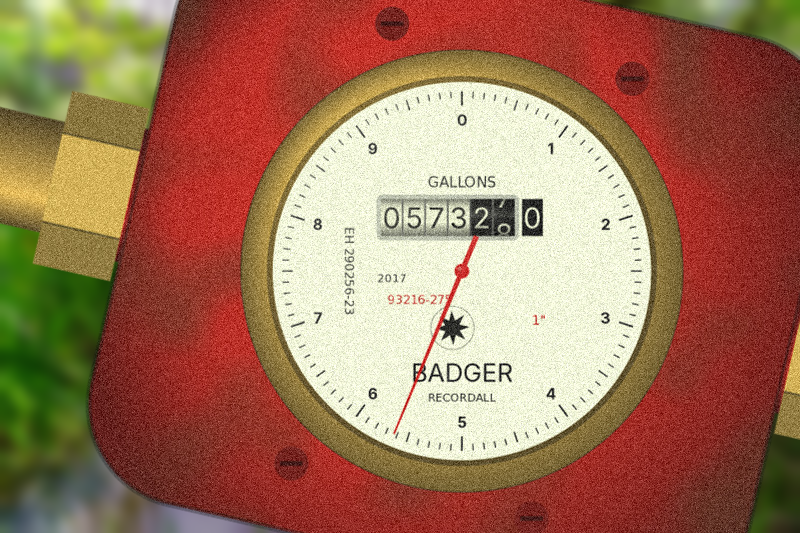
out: {"value": 573275.6, "unit": "gal"}
